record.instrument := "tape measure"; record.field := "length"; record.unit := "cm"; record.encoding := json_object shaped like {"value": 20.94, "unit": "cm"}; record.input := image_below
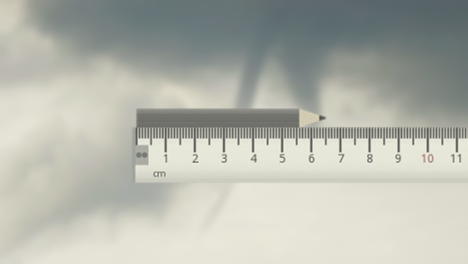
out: {"value": 6.5, "unit": "cm"}
